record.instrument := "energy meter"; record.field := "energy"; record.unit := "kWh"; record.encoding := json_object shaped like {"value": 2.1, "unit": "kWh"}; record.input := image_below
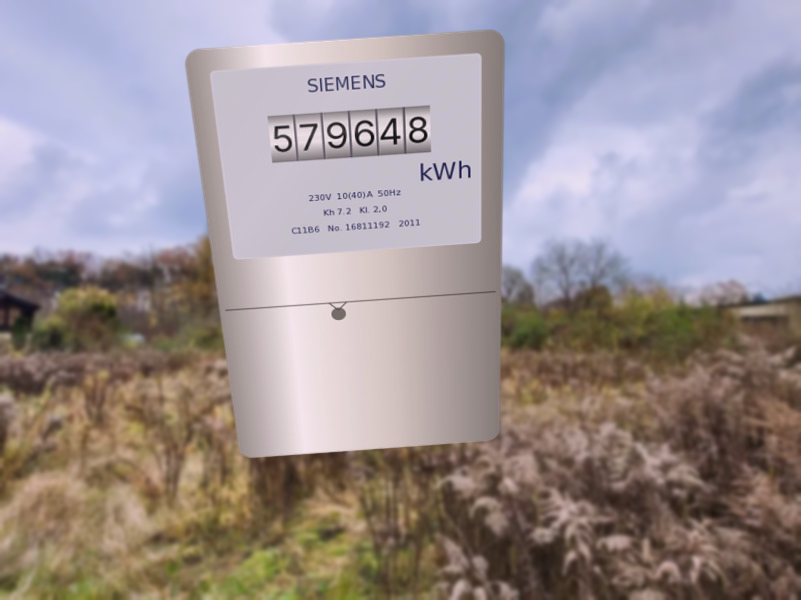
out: {"value": 579648, "unit": "kWh"}
